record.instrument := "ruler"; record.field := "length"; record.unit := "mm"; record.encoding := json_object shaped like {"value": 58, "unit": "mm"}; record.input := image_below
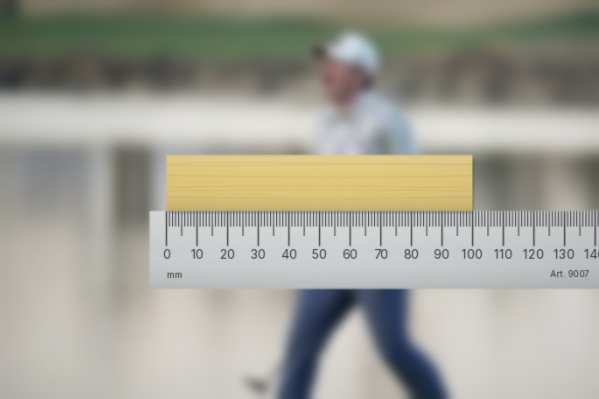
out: {"value": 100, "unit": "mm"}
